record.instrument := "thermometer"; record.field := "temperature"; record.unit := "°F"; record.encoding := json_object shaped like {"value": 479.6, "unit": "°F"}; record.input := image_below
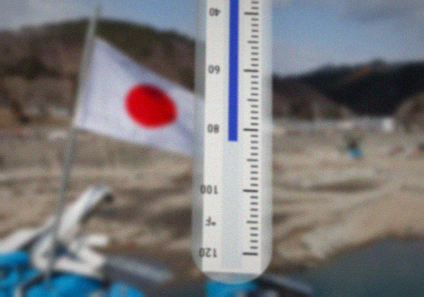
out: {"value": 84, "unit": "°F"}
